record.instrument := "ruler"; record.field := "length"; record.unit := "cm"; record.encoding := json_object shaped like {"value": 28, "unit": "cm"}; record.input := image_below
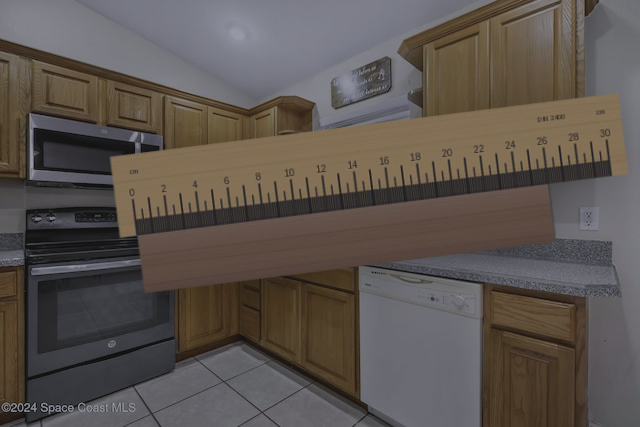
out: {"value": 26, "unit": "cm"}
